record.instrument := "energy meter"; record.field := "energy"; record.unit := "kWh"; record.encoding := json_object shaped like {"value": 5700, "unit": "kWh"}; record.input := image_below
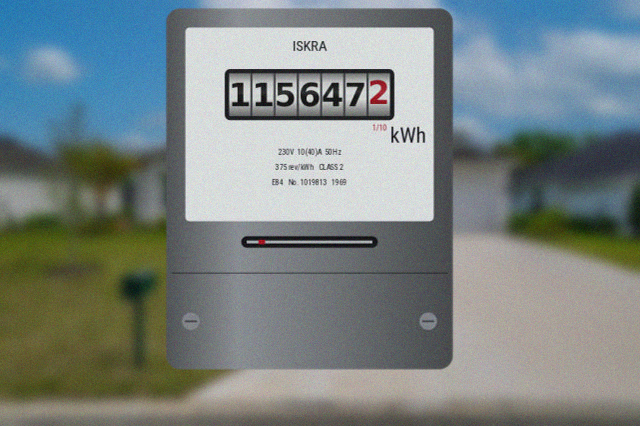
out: {"value": 115647.2, "unit": "kWh"}
